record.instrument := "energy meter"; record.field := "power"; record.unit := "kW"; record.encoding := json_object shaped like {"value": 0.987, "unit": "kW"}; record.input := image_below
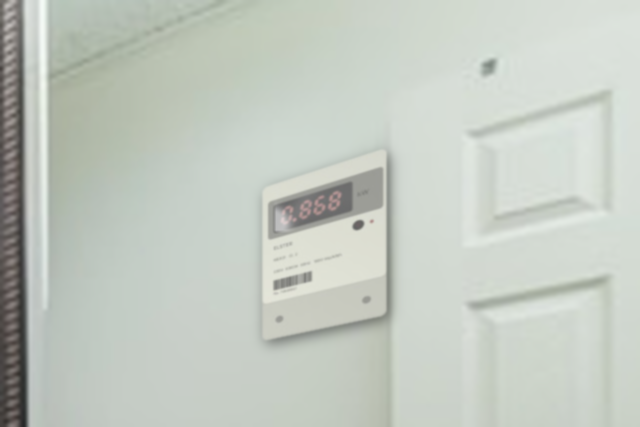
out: {"value": 0.868, "unit": "kW"}
